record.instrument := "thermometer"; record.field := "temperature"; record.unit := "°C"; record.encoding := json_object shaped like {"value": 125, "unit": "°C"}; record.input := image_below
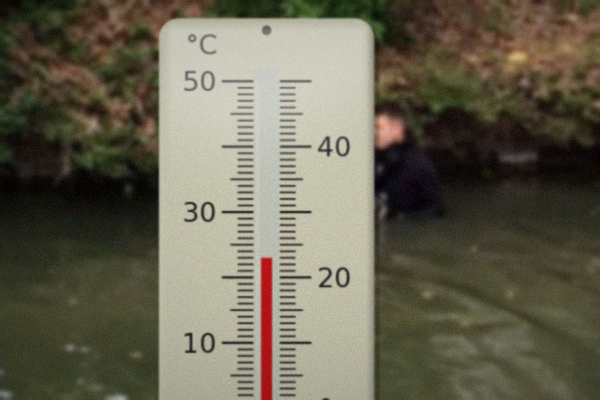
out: {"value": 23, "unit": "°C"}
